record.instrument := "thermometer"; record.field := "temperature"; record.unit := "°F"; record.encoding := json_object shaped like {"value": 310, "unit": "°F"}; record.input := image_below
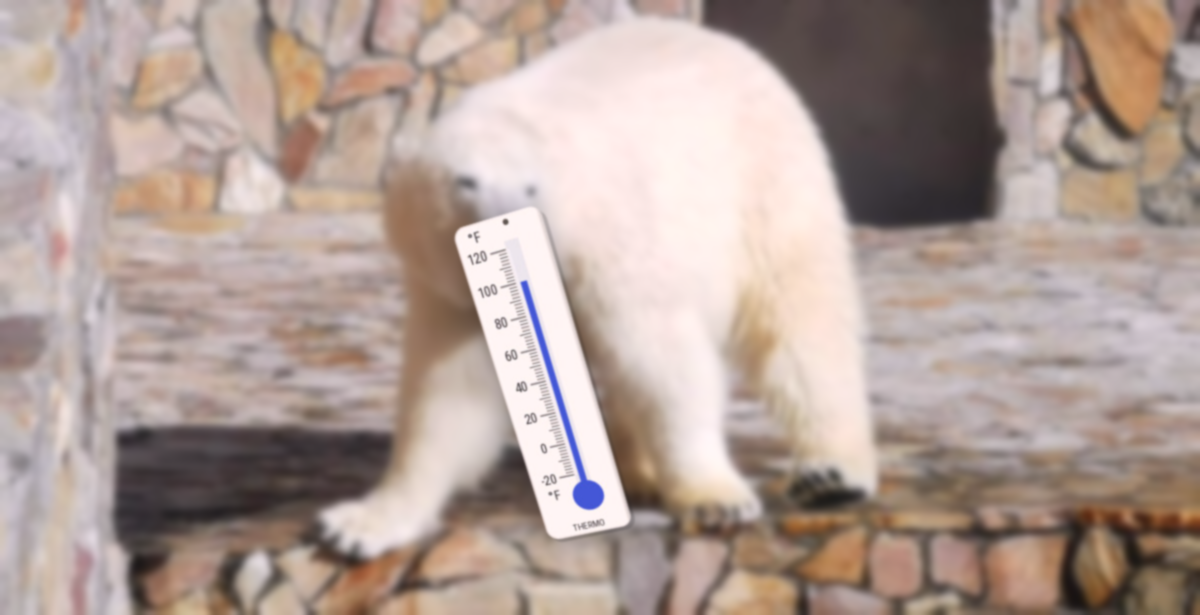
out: {"value": 100, "unit": "°F"}
